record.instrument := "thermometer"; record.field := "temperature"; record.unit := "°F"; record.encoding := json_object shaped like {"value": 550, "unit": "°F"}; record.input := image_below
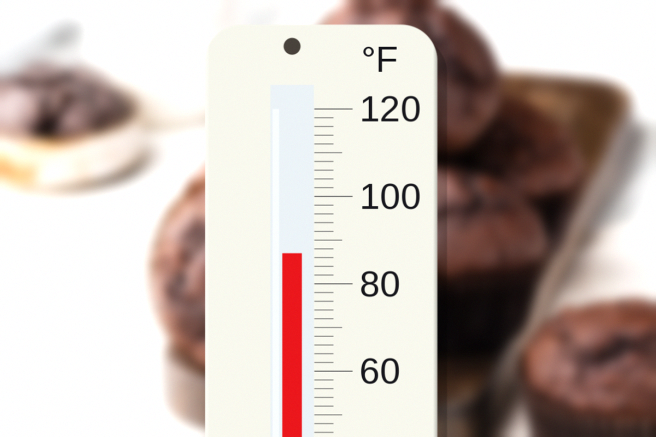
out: {"value": 87, "unit": "°F"}
